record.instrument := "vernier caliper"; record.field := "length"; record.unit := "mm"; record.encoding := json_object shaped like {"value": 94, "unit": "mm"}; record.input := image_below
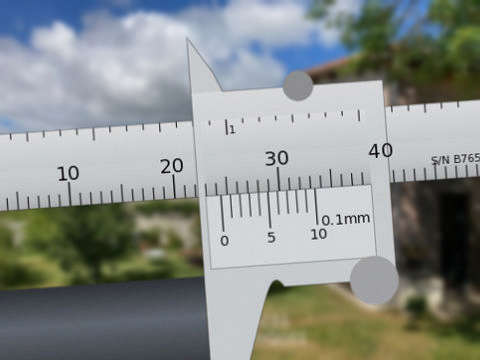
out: {"value": 24.4, "unit": "mm"}
